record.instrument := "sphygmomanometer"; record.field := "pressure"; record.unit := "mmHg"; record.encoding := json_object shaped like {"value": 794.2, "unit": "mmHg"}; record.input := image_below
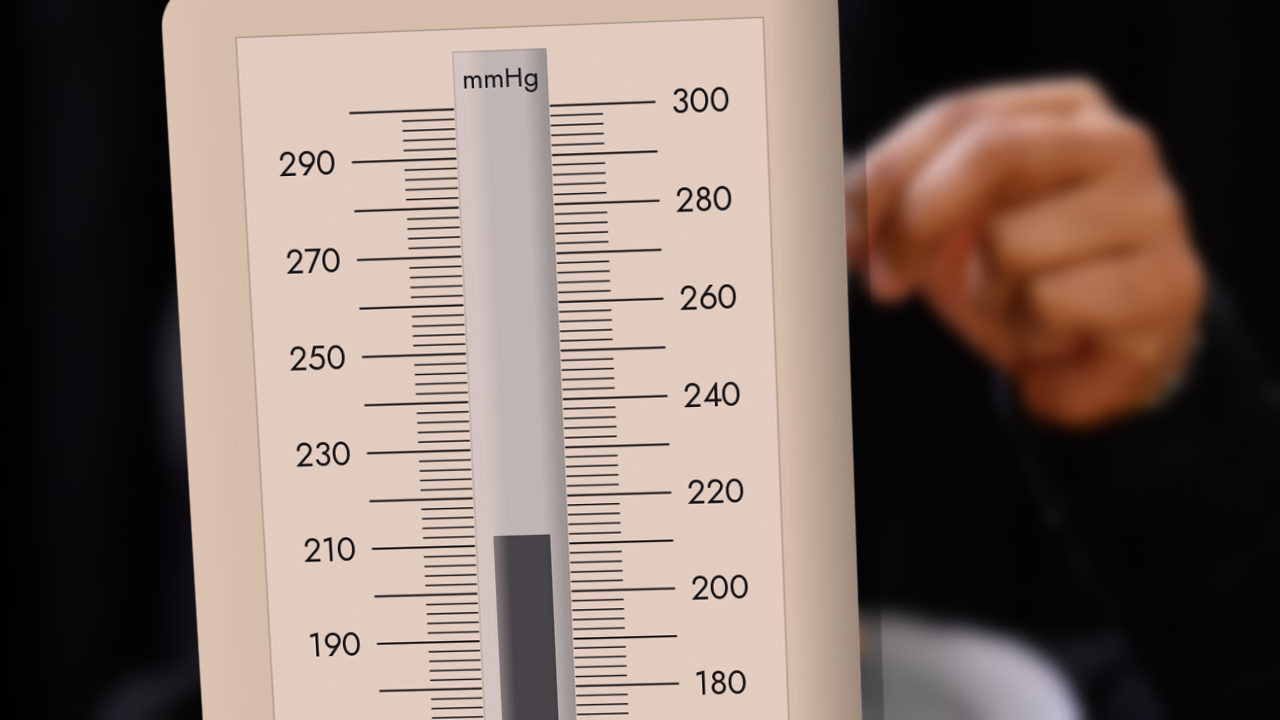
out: {"value": 212, "unit": "mmHg"}
